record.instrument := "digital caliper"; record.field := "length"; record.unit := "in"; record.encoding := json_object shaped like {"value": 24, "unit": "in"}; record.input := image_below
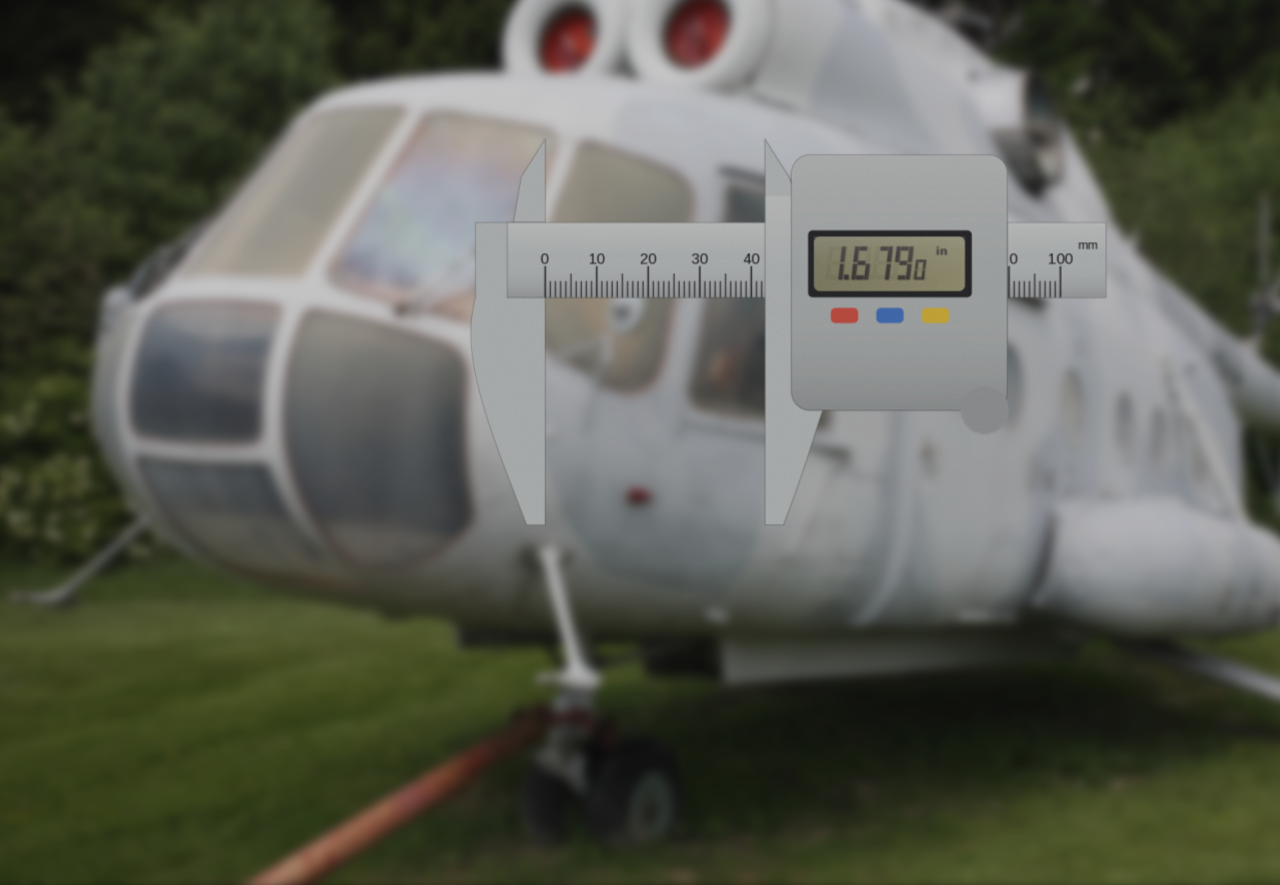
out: {"value": 1.6790, "unit": "in"}
